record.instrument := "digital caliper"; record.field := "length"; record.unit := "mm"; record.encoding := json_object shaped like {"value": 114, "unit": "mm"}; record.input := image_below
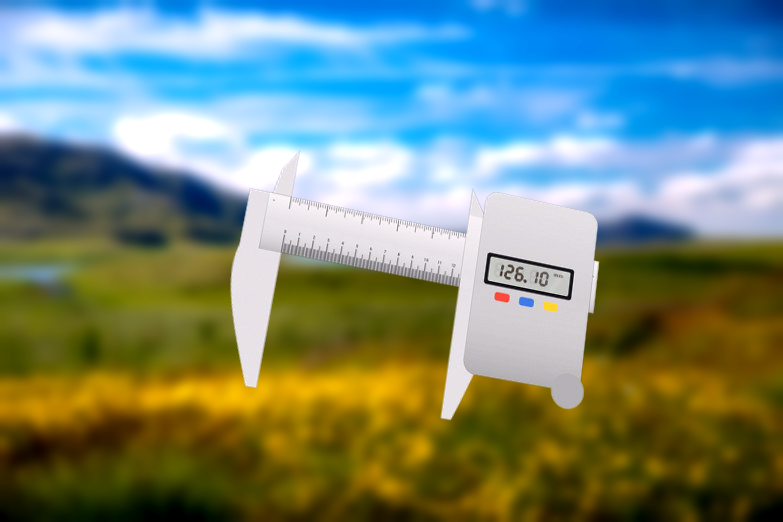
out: {"value": 126.10, "unit": "mm"}
